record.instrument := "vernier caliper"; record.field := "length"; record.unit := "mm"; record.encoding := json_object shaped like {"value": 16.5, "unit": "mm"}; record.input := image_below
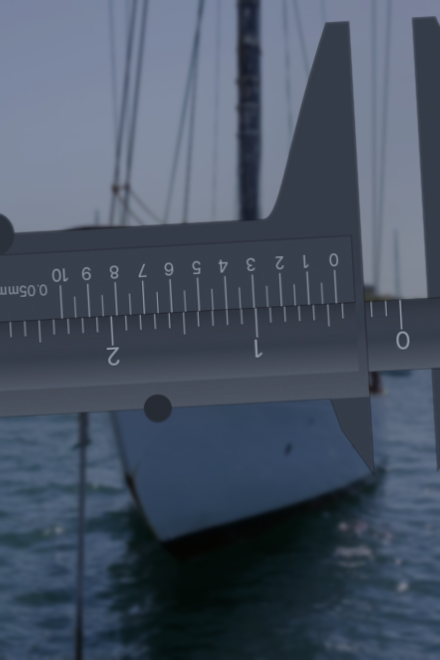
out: {"value": 4.4, "unit": "mm"}
